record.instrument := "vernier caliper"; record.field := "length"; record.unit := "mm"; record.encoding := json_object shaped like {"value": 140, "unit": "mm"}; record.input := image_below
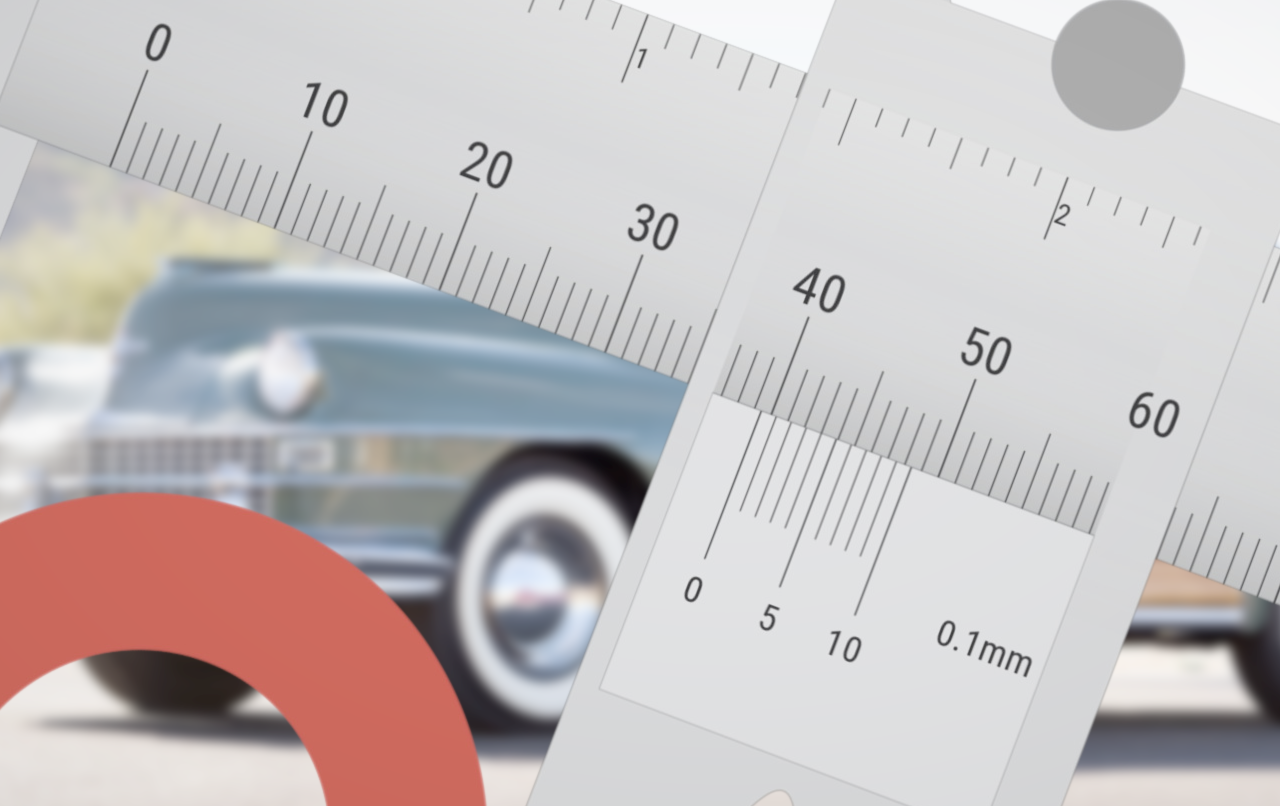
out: {"value": 39.4, "unit": "mm"}
